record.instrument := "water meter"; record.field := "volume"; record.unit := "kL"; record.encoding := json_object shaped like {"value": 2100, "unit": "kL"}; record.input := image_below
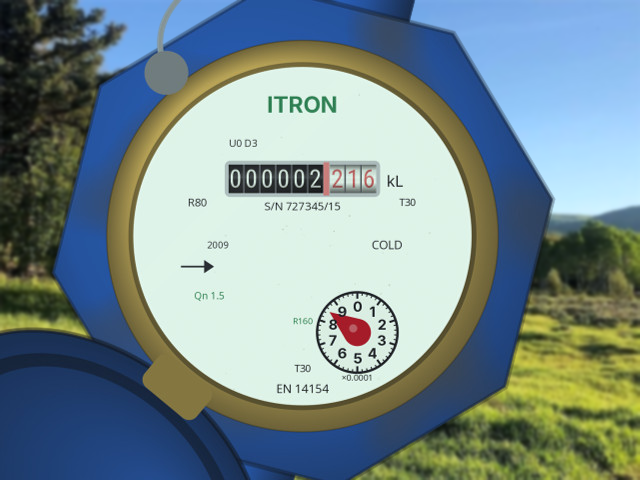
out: {"value": 2.2168, "unit": "kL"}
